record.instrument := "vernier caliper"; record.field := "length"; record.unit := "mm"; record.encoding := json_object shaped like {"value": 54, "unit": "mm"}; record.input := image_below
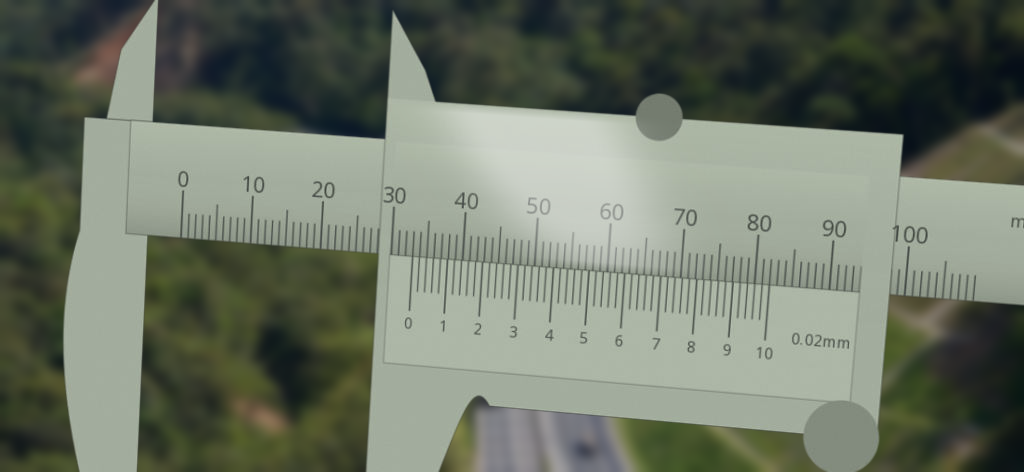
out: {"value": 33.0, "unit": "mm"}
